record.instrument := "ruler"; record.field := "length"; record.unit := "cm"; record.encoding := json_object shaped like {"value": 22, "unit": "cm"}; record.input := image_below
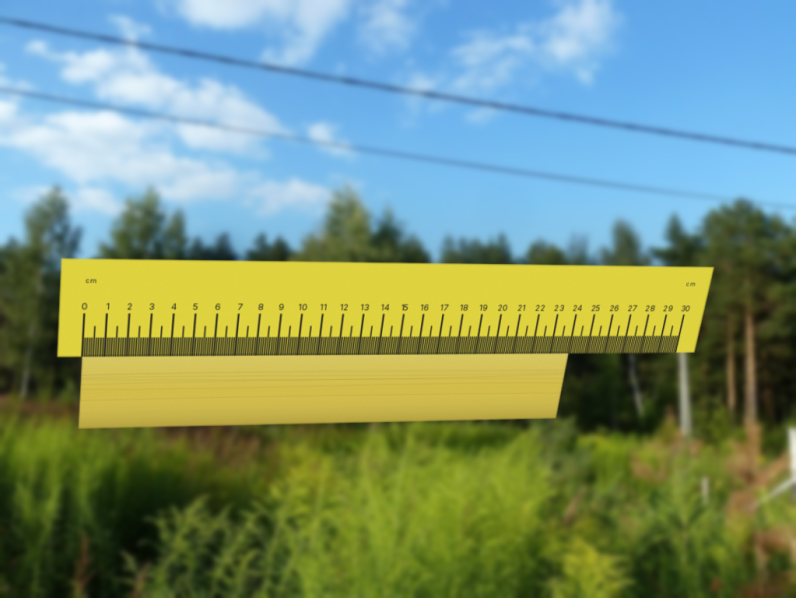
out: {"value": 24, "unit": "cm"}
